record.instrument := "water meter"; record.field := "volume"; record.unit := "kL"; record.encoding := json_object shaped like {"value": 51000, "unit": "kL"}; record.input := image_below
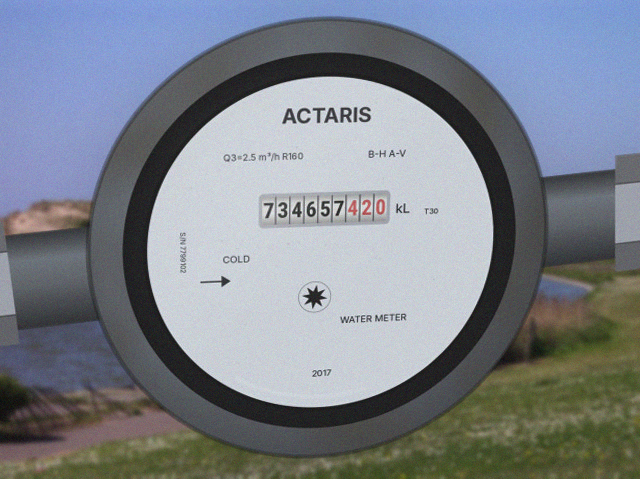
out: {"value": 734657.420, "unit": "kL"}
